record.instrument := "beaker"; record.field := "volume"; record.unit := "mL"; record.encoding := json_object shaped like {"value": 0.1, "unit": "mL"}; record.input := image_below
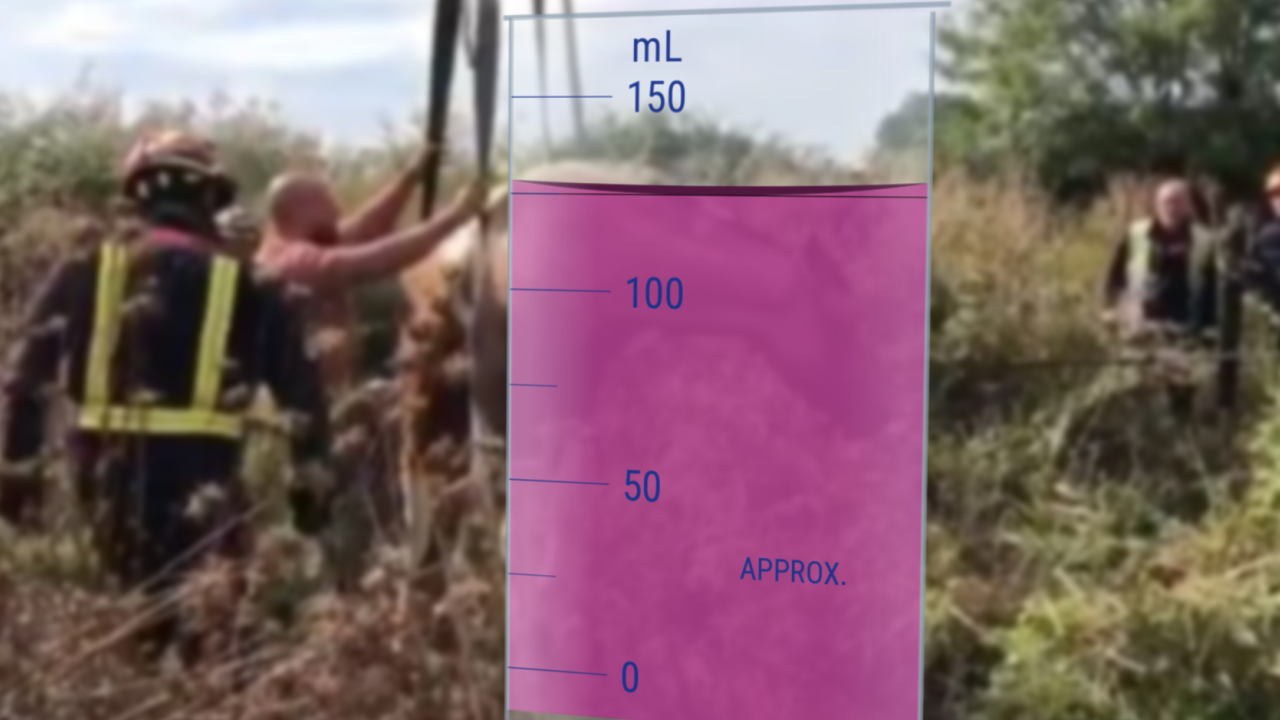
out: {"value": 125, "unit": "mL"}
